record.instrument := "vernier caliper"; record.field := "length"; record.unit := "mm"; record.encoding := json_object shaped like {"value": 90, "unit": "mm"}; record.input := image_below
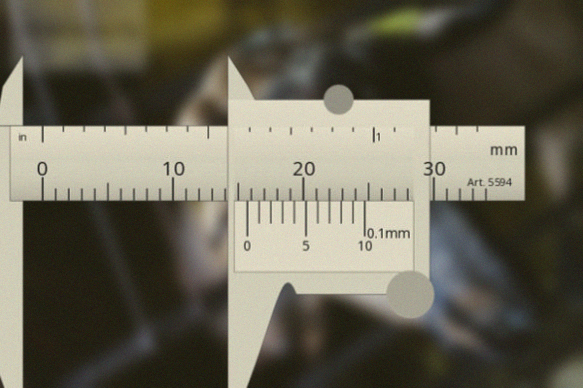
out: {"value": 15.7, "unit": "mm"}
